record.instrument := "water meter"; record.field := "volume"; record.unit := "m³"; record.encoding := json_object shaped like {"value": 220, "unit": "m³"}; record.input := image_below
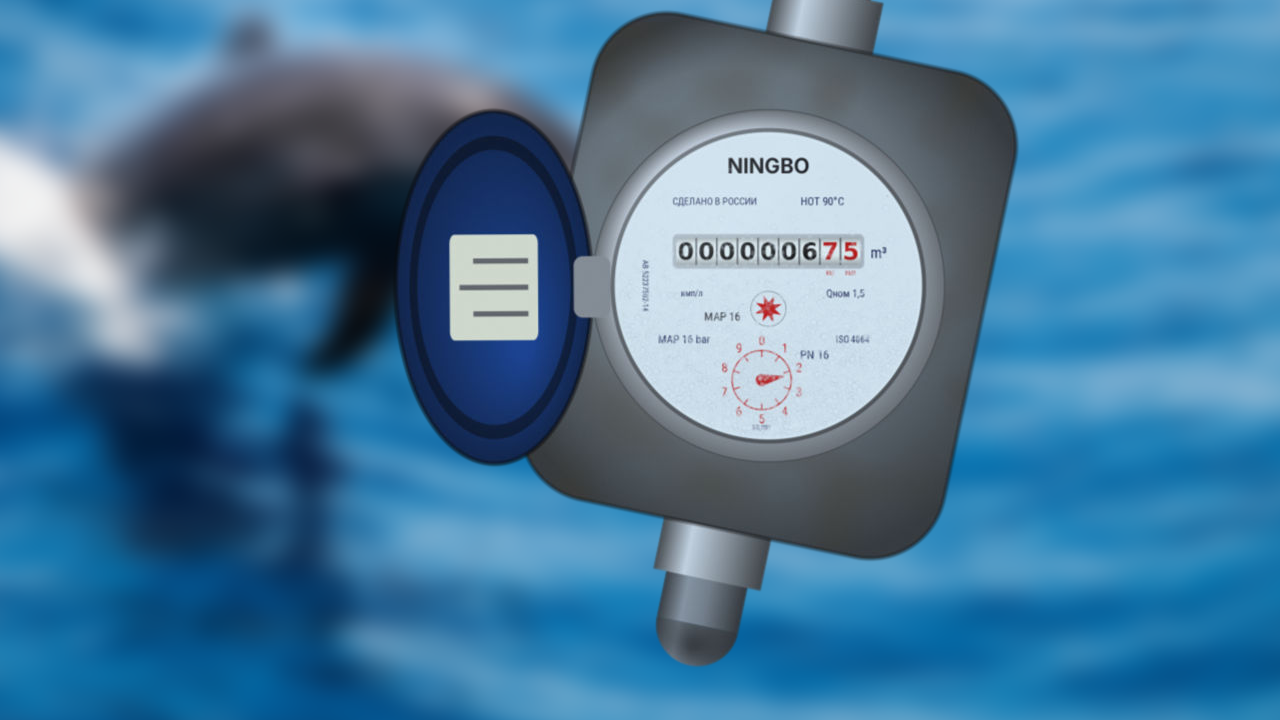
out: {"value": 6.752, "unit": "m³"}
